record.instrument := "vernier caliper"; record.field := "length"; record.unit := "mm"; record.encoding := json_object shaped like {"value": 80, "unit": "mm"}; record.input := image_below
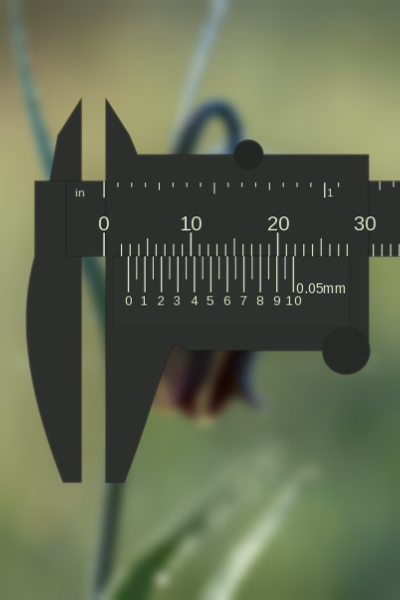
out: {"value": 2.8, "unit": "mm"}
